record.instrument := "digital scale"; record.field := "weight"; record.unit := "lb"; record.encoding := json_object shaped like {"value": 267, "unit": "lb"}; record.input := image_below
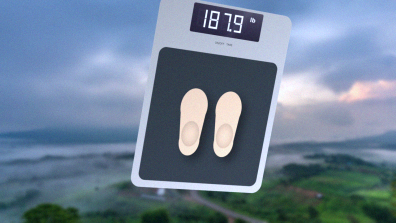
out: {"value": 187.9, "unit": "lb"}
